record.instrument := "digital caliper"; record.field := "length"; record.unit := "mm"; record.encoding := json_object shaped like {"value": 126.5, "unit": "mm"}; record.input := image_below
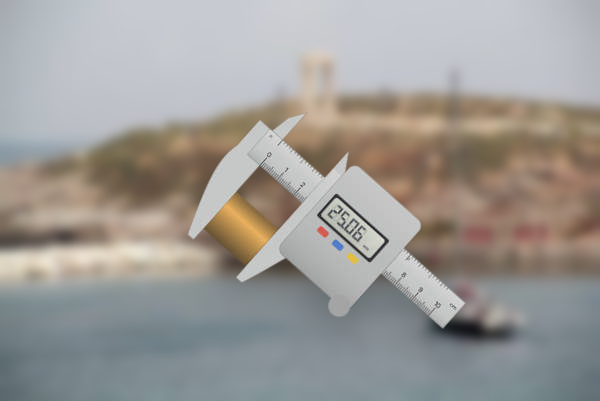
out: {"value": 25.06, "unit": "mm"}
